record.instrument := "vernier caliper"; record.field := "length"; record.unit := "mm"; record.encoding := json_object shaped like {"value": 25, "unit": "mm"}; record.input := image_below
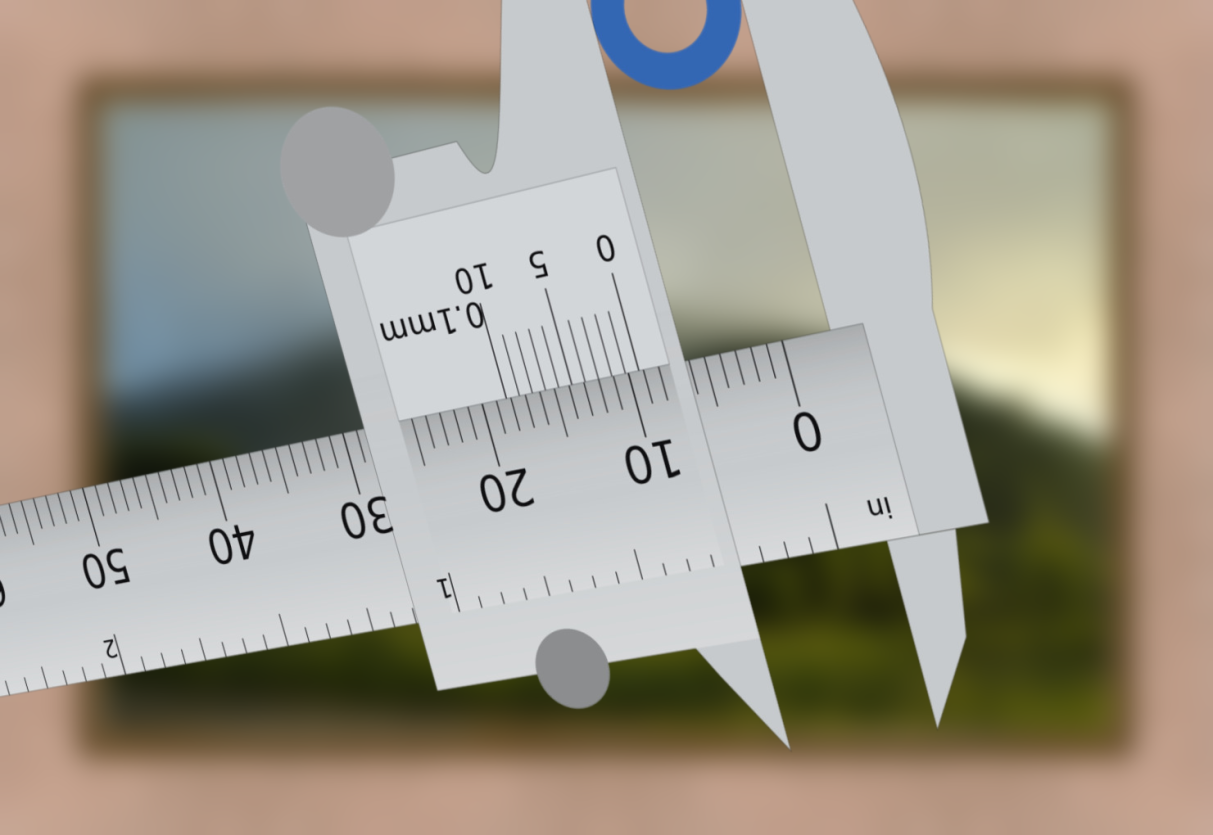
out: {"value": 9.3, "unit": "mm"}
